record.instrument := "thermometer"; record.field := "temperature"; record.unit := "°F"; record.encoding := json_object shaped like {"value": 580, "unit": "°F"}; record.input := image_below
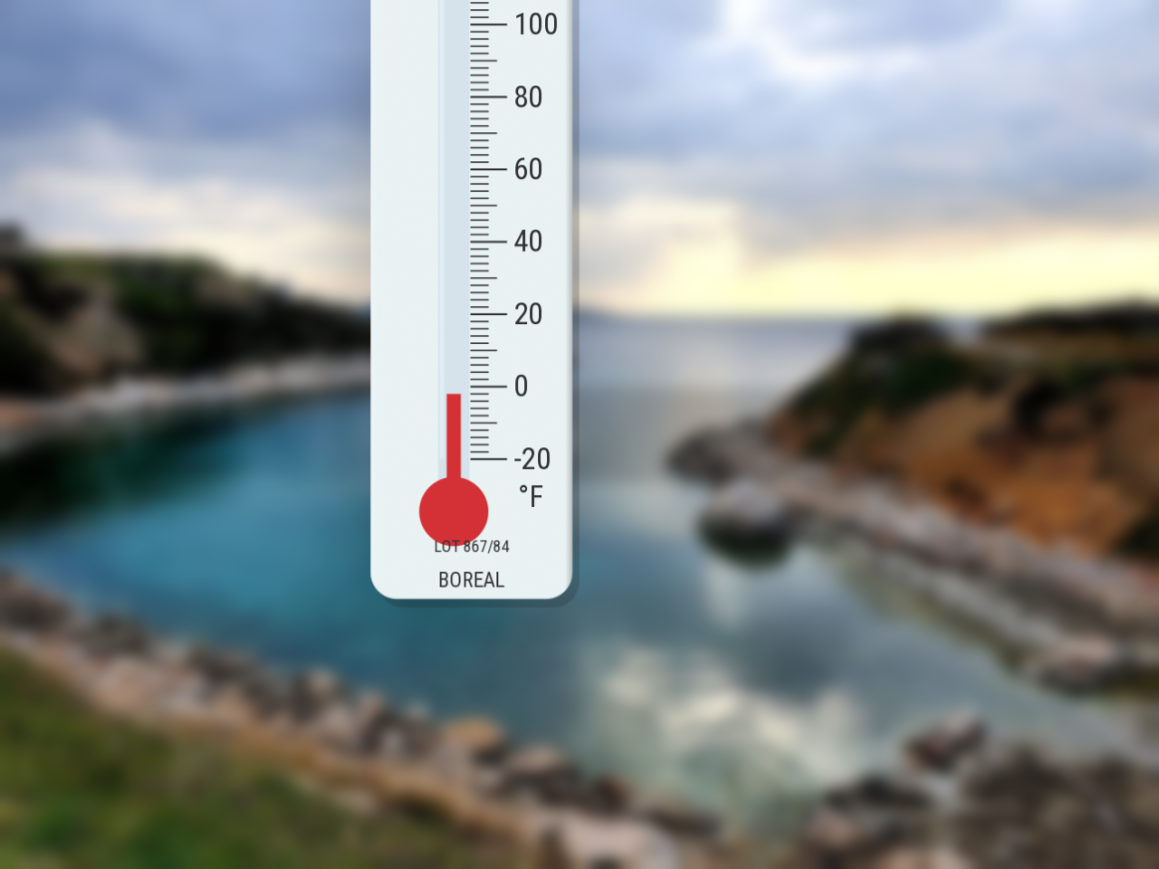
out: {"value": -2, "unit": "°F"}
